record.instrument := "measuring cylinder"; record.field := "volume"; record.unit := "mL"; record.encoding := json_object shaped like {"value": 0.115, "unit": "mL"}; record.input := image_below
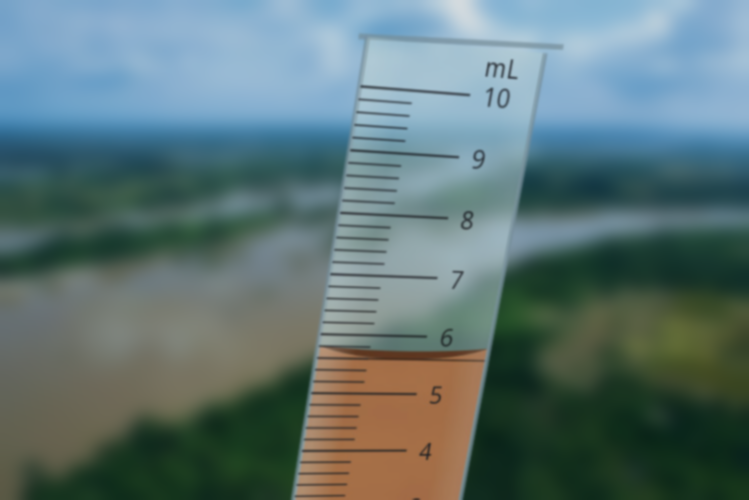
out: {"value": 5.6, "unit": "mL"}
